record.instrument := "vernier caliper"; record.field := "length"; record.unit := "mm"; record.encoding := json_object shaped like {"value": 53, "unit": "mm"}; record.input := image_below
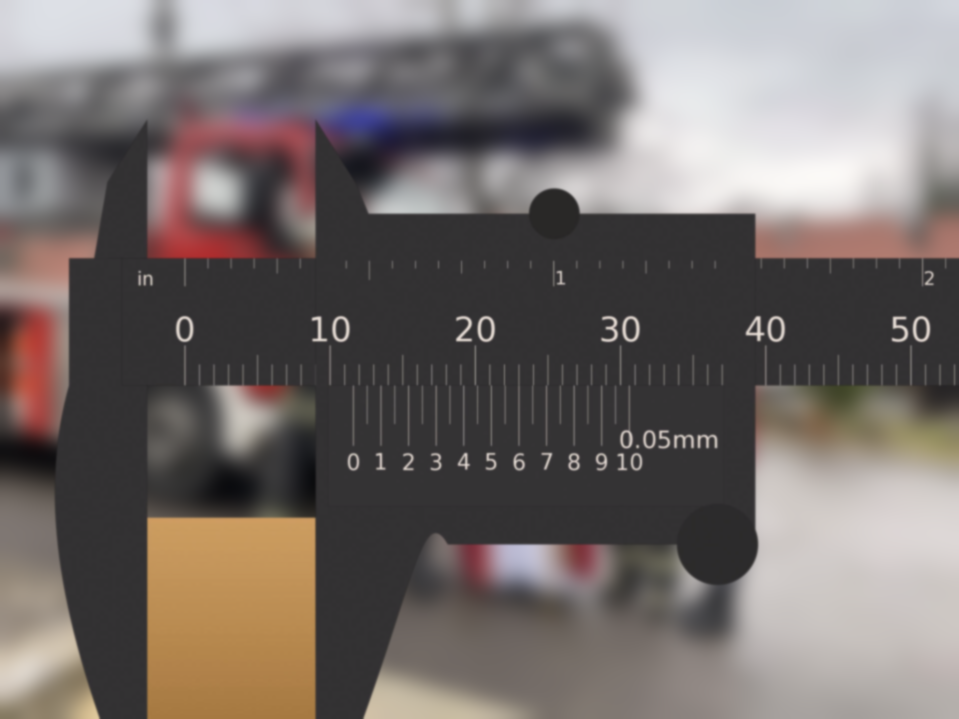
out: {"value": 11.6, "unit": "mm"}
